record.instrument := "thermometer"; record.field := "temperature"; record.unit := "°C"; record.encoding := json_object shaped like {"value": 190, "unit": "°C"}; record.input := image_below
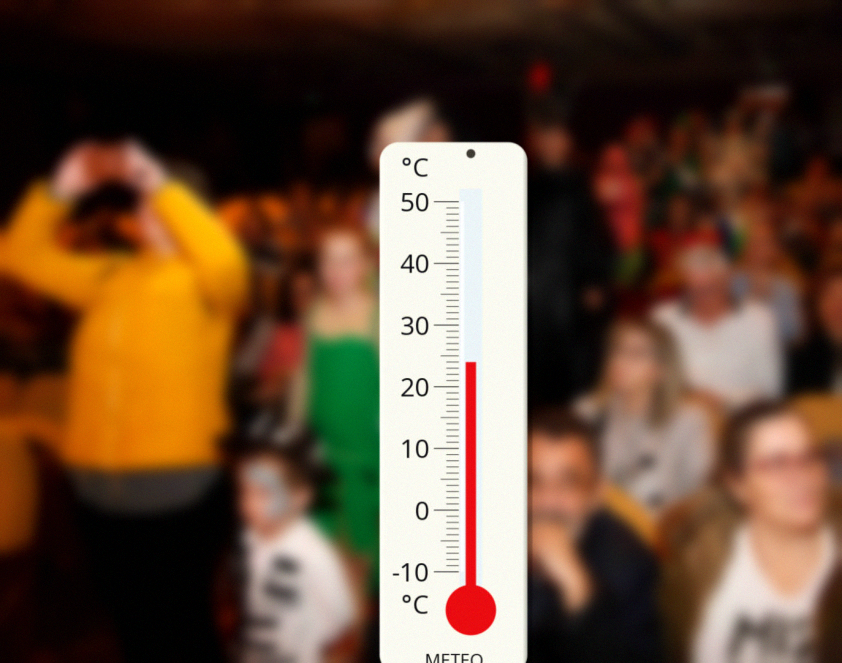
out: {"value": 24, "unit": "°C"}
